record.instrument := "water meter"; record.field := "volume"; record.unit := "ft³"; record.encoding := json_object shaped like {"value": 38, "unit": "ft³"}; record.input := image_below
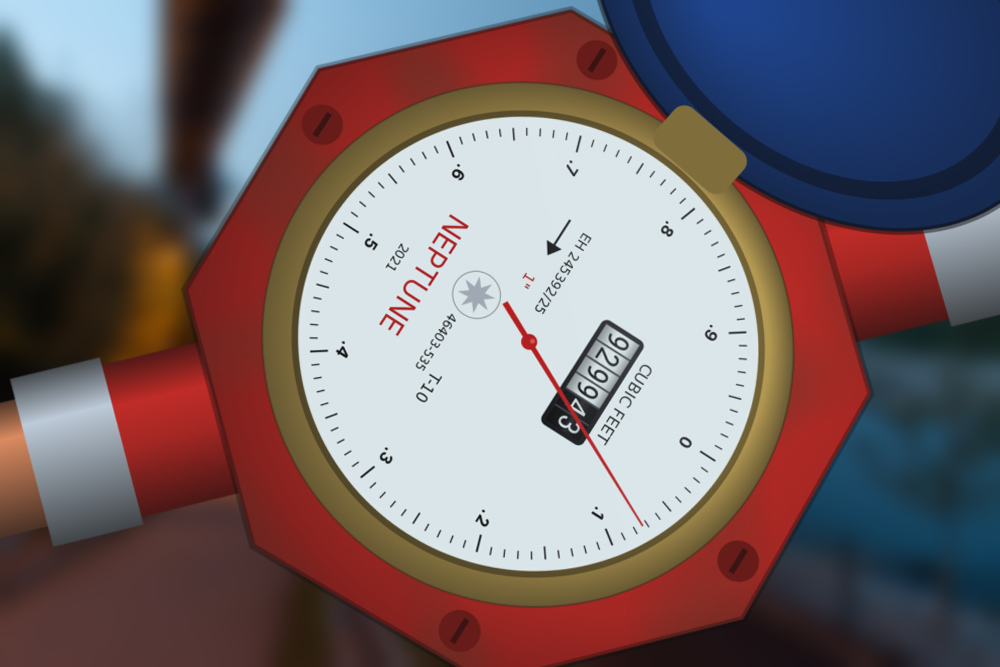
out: {"value": 929943.07, "unit": "ft³"}
